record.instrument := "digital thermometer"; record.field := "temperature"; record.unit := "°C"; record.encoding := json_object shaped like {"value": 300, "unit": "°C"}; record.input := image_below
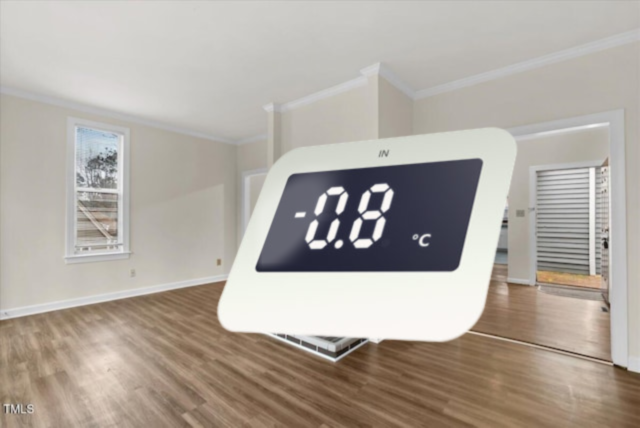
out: {"value": -0.8, "unit": "°C"}
